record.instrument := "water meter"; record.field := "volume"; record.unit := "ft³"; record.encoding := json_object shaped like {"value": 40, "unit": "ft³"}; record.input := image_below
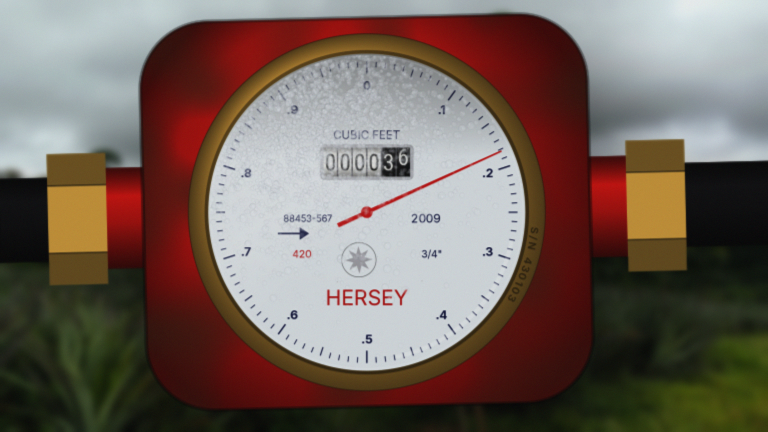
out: {"value": 36.18, "unit": "ft³"}
